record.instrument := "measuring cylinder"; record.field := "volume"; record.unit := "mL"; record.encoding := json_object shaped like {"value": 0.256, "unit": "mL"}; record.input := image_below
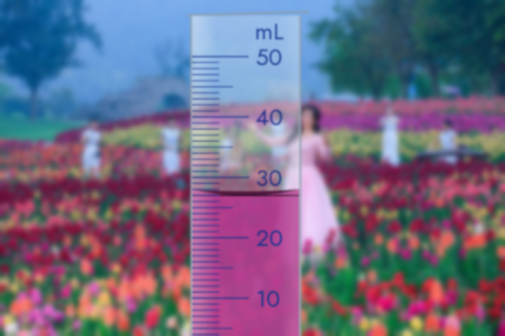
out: {"value": 27, "unit": "mL"}
